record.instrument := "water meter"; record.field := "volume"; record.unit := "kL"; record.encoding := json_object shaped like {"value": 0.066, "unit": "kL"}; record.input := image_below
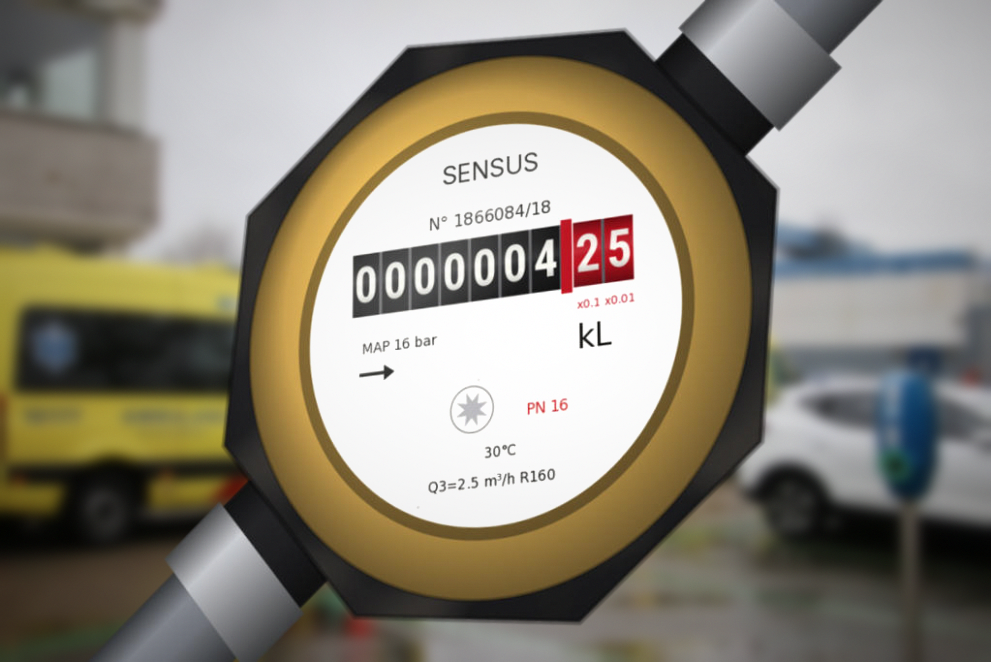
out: {"value": 4.25, "unit": "kL"}
